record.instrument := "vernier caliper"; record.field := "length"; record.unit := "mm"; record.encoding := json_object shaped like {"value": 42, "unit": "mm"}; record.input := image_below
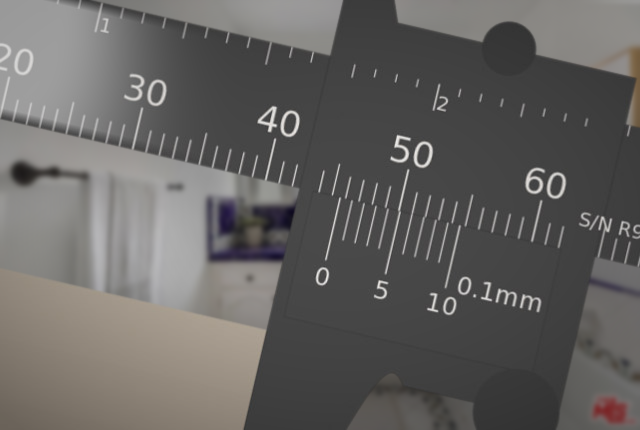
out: {"value": 45.6, "unit": "mm"}
